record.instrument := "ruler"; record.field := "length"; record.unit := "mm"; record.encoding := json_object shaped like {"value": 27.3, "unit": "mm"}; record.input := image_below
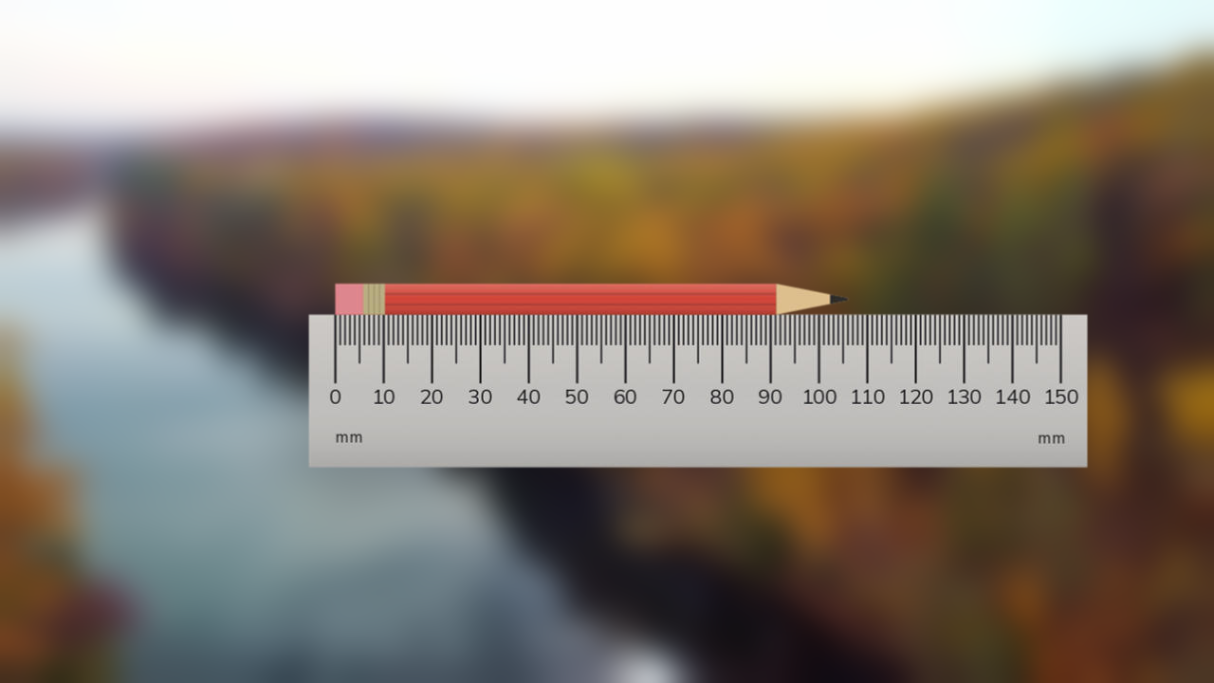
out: {"value": 106, "unit": "mm"}
